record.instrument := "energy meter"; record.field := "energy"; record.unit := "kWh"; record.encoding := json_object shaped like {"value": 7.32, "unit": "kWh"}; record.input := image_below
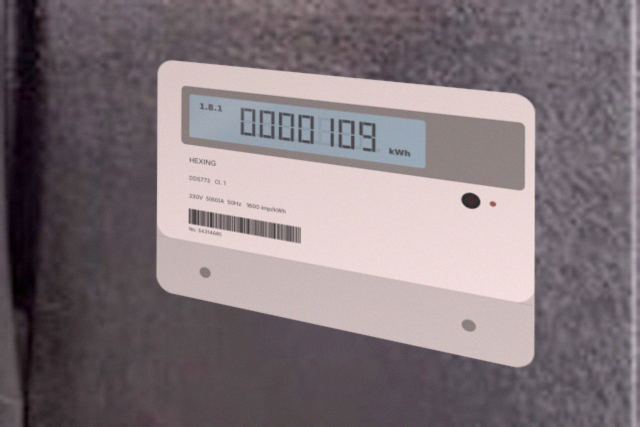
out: {"value": 109, "unit": "kWh"}
